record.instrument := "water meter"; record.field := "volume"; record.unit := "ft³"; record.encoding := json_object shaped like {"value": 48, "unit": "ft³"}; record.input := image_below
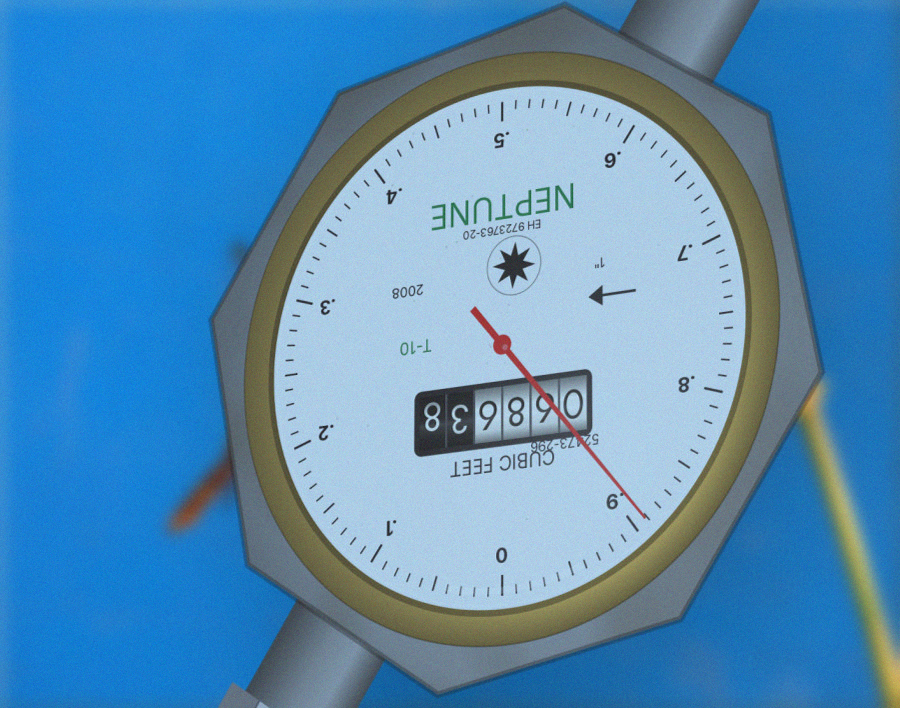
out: {"value": 68637.89, "unit": "ft³"}
